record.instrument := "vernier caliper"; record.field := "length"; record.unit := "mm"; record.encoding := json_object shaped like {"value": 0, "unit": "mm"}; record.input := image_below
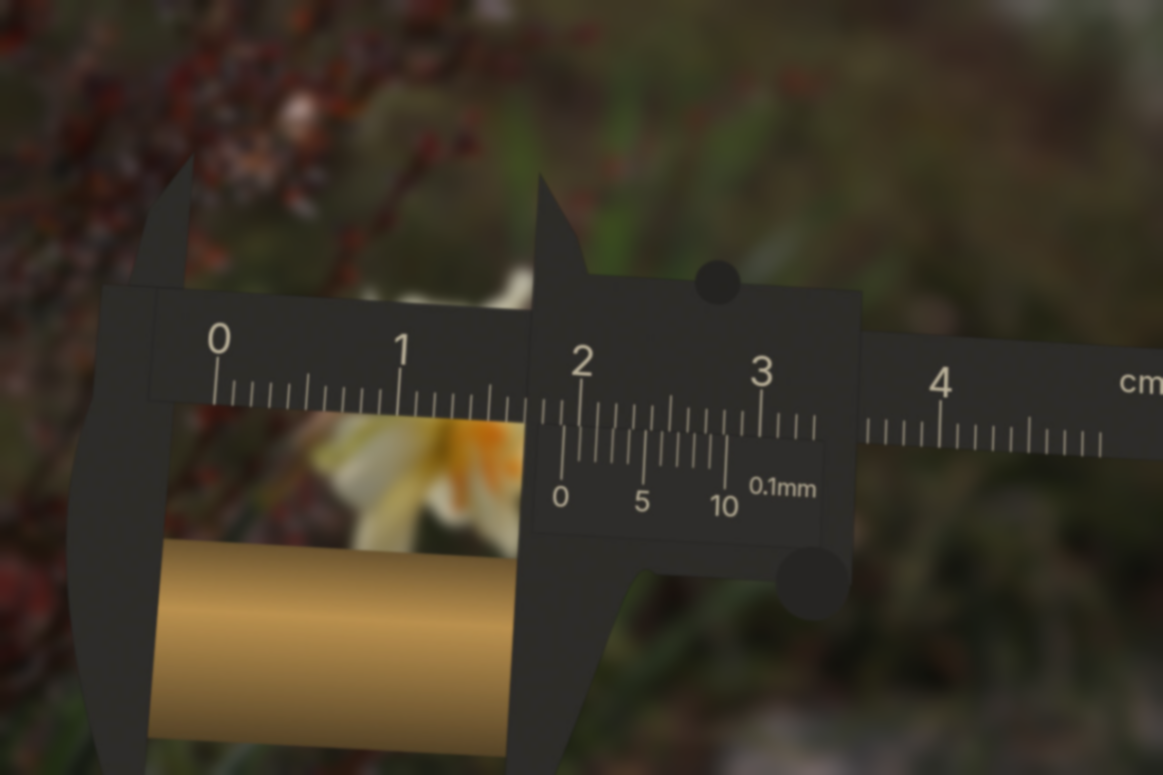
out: {"value": 19.2, "unit": "mm"}
